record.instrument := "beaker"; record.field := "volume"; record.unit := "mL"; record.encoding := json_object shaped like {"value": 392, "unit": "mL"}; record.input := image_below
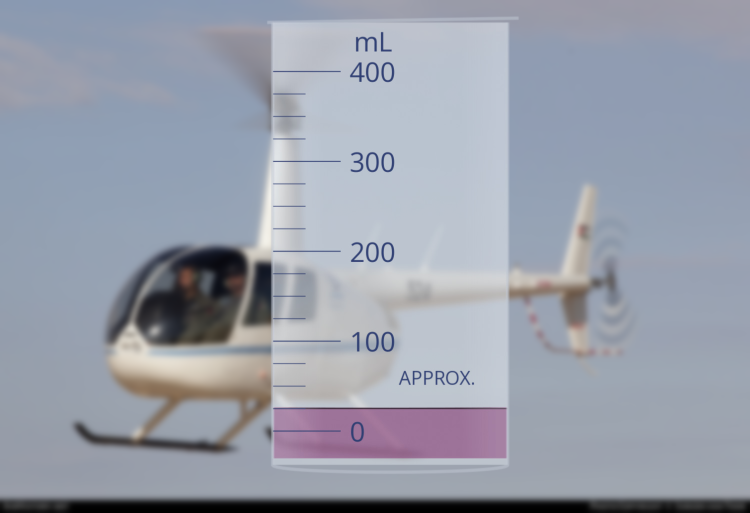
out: {"value": 25, "unit": "mL"}
